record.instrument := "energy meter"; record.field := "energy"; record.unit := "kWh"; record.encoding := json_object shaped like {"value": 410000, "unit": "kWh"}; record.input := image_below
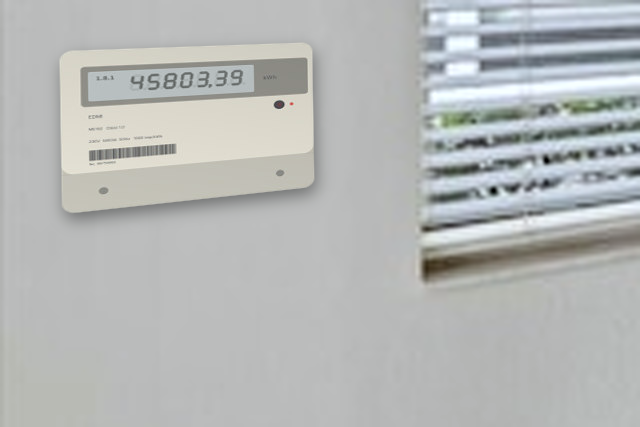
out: {"value": 45803.39, "unit": "kWh"}
